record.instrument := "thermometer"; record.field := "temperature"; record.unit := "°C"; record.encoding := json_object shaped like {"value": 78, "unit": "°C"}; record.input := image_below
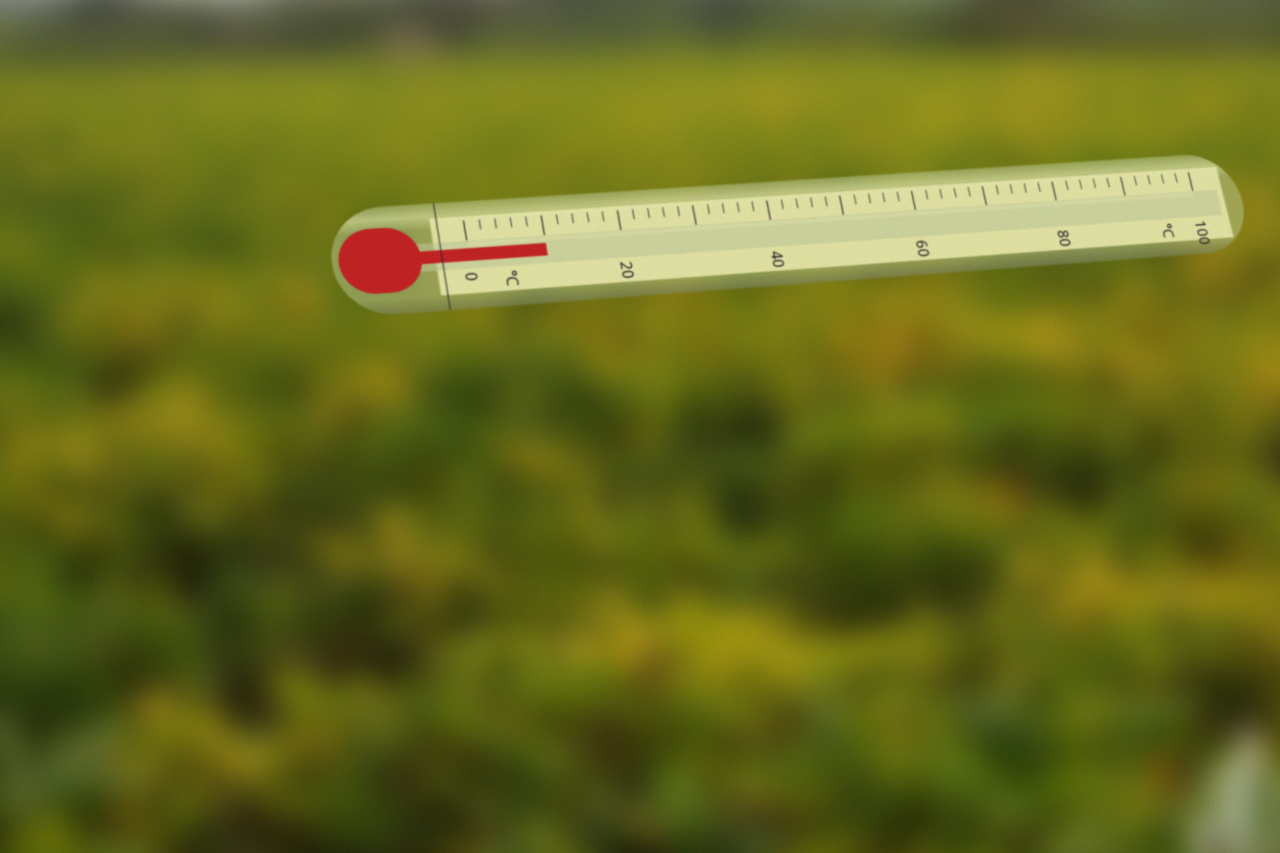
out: {"value": 10, "unit": "°C"}
